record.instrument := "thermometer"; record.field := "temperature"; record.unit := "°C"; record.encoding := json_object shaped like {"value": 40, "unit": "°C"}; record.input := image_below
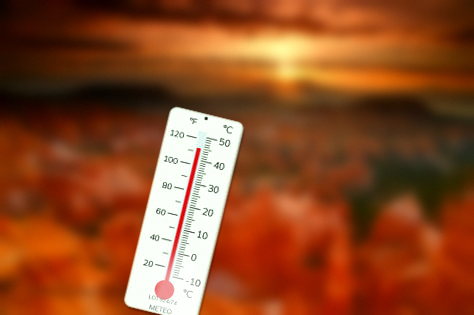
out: {"value": 45, "unit": "°C"}
